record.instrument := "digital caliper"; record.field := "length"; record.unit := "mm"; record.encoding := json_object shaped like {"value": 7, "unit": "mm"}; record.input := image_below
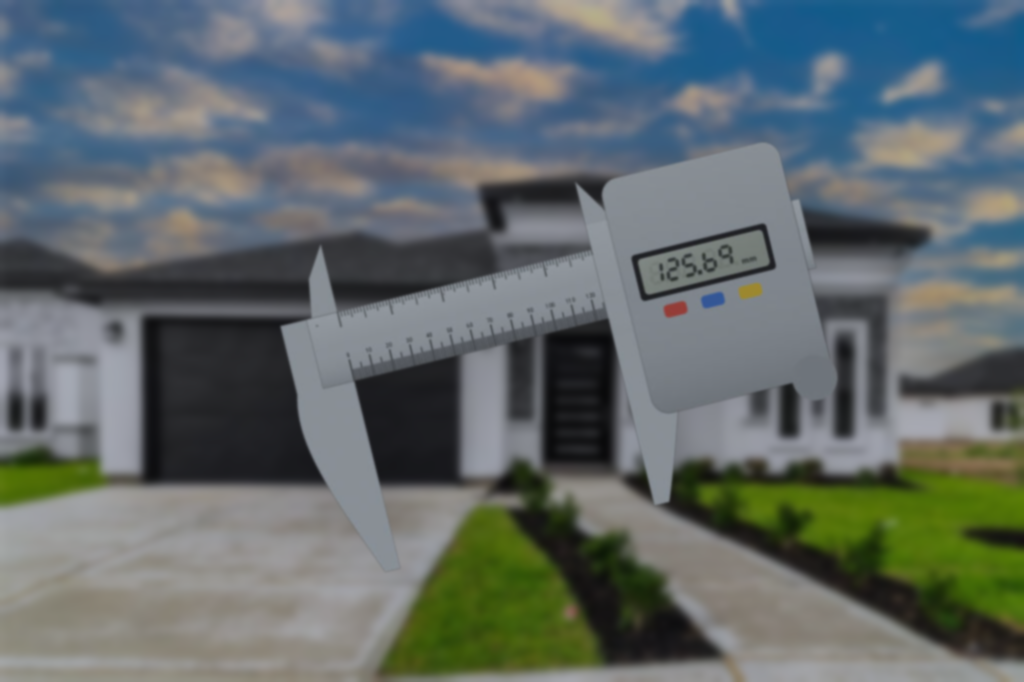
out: {"value": 125.69, "unit": "mm"}
